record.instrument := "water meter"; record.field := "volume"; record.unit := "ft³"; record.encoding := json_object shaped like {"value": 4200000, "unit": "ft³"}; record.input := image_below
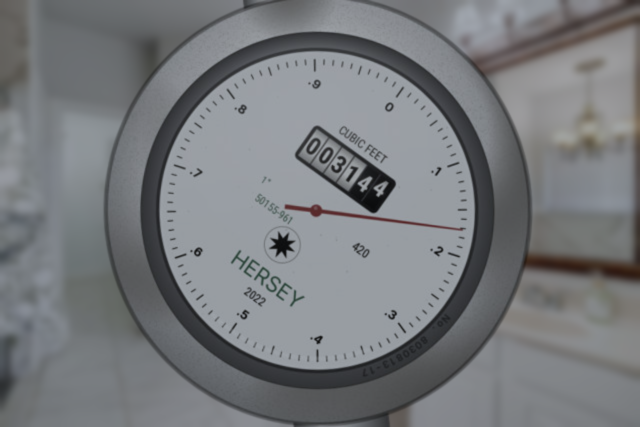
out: {"value": 3144.17, "unit": "ft³"}
